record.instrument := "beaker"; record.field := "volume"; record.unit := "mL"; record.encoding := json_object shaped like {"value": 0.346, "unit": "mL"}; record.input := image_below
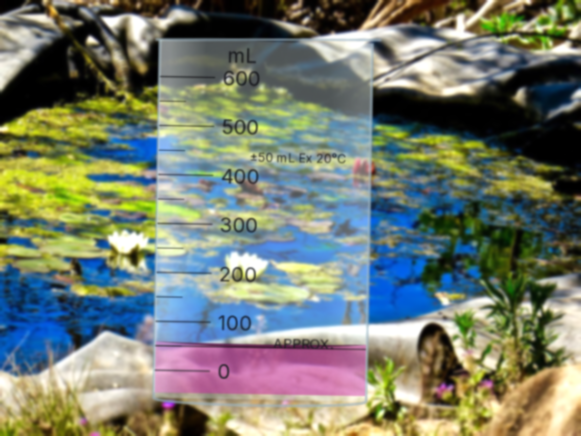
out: {"value": 50, "unit": "mL"}
